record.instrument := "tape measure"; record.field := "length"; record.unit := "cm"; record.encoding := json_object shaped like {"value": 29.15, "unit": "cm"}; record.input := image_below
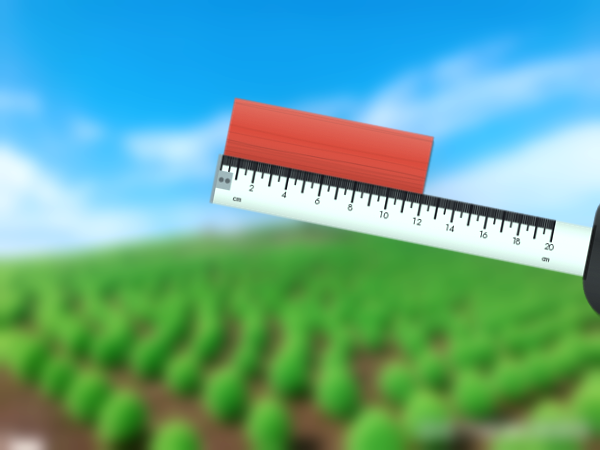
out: {"value": 12, "unit": "cm"}
